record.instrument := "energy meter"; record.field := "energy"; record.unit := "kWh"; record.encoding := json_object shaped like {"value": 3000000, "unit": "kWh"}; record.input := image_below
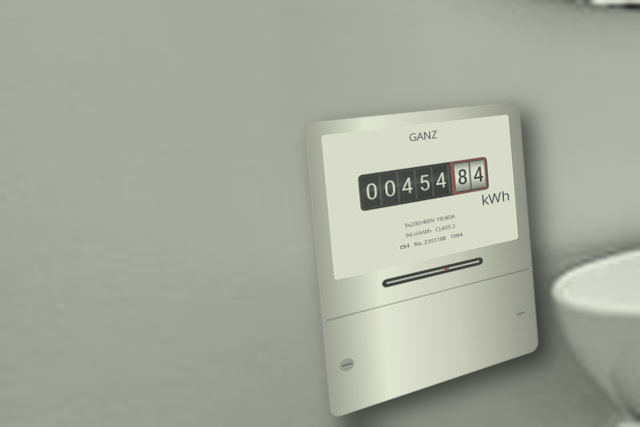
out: {"value": 454.84, "unit": "kWh"}
